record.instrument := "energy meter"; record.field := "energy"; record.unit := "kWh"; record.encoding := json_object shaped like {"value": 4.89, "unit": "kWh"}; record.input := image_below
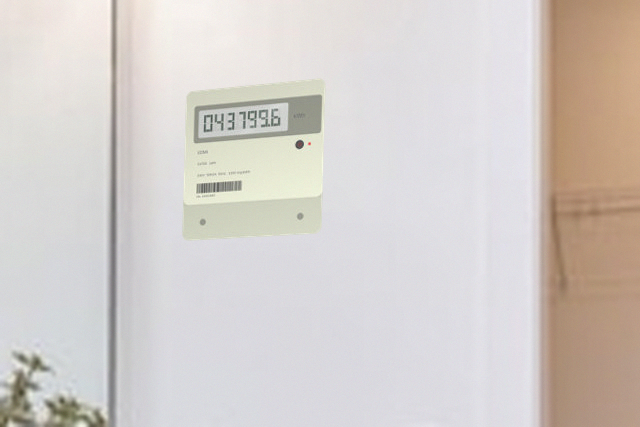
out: {"value": 43799.6, "unit": "kWh"}
